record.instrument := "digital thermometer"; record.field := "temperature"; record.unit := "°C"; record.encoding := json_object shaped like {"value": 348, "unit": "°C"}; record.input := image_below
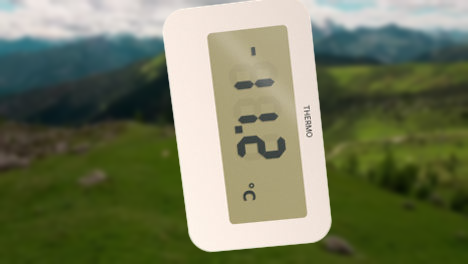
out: {"value": -11.2, "unit": "°C"}
